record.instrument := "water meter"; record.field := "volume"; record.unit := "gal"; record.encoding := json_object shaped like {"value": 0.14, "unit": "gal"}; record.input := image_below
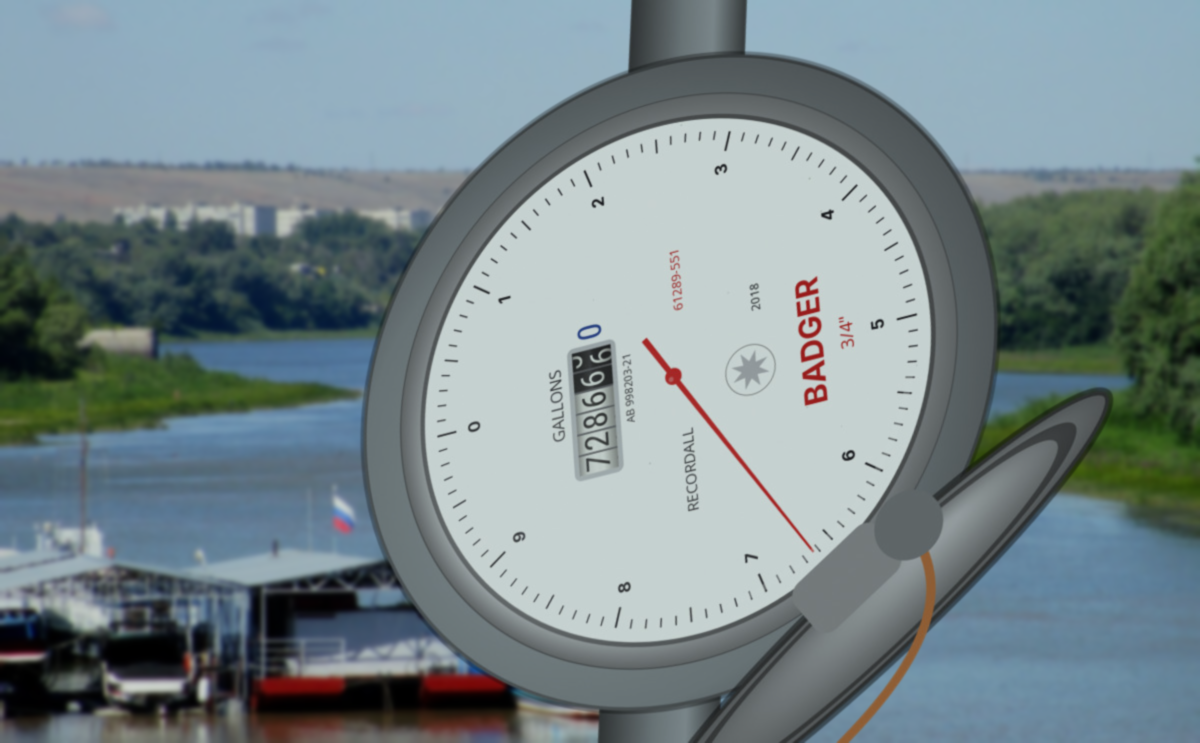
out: {"value": 7286656.6, "unit": "gal"}
